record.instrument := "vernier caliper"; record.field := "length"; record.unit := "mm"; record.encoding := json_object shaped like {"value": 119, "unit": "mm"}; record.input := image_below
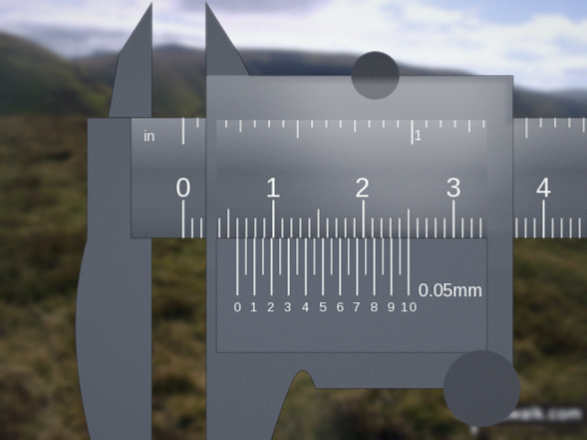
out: {"value": 6.0, "unit": "mm"}
